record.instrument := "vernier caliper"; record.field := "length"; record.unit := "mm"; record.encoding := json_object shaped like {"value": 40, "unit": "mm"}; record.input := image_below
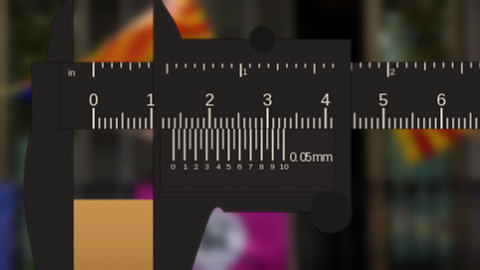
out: {"value": 13.8, "unit": "mm"}
